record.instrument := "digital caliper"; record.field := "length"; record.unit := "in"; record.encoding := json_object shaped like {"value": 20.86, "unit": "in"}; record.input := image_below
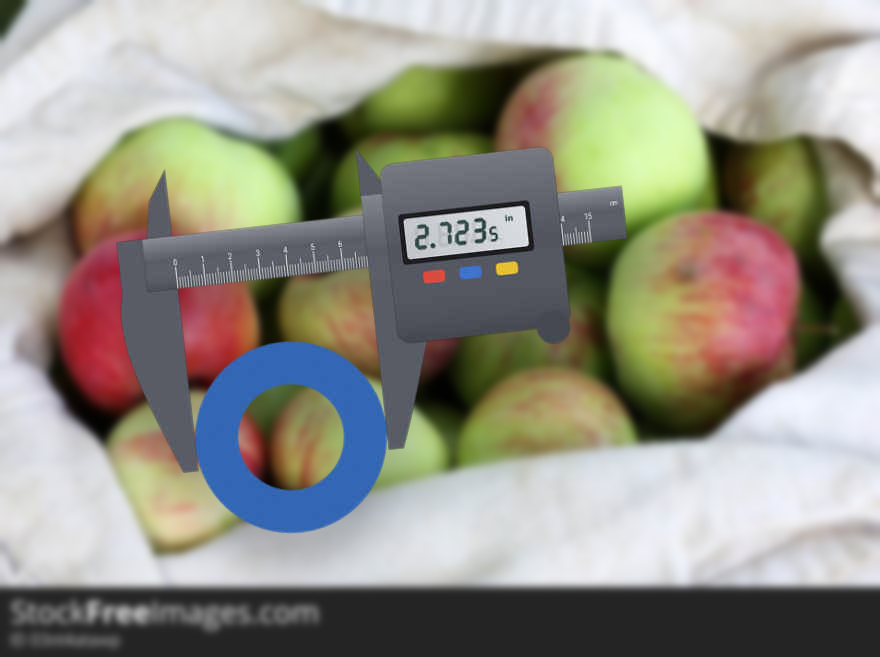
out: {"value": 2.7235, "unit": "in"}
